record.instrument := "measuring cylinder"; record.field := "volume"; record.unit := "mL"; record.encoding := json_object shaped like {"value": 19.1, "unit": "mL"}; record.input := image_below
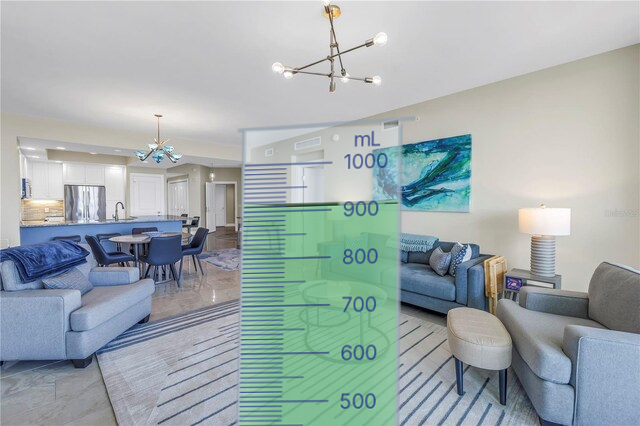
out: {"value": 910, "unit": "mL"}
